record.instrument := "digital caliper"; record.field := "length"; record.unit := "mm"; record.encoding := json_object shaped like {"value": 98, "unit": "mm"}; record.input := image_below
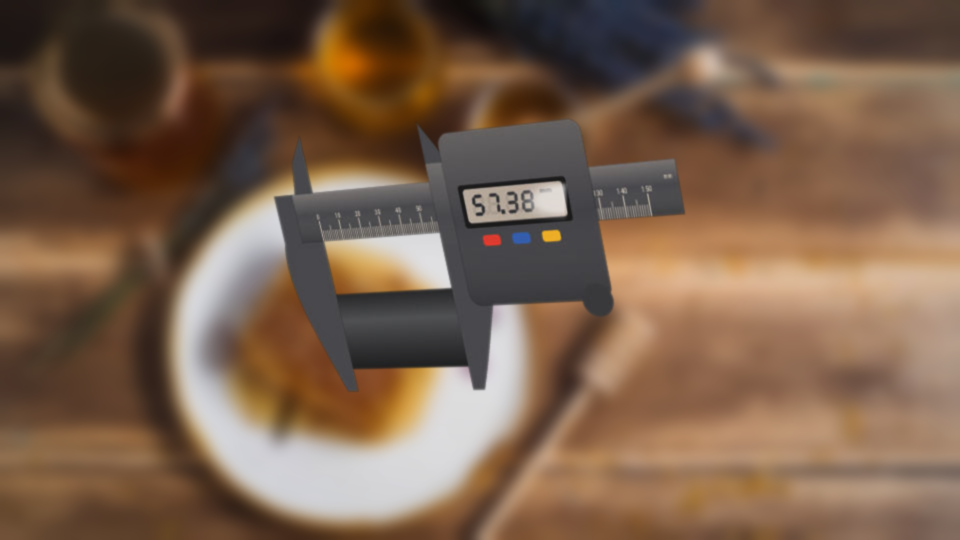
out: {"value": 57.38, "unit": "mm"}
